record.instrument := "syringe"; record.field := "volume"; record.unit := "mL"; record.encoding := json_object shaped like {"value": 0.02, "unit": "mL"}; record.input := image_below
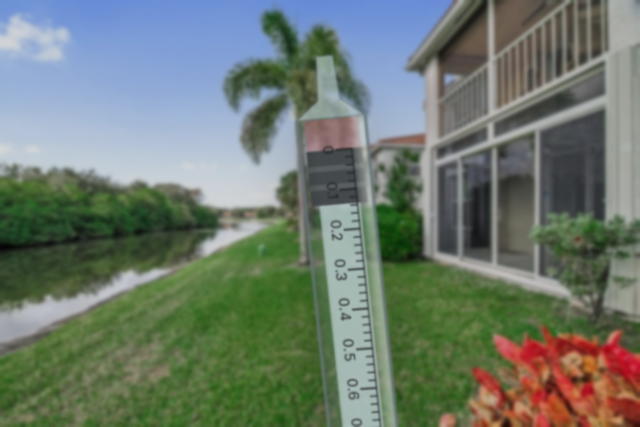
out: {"value": 0, "unit": "mL"}
